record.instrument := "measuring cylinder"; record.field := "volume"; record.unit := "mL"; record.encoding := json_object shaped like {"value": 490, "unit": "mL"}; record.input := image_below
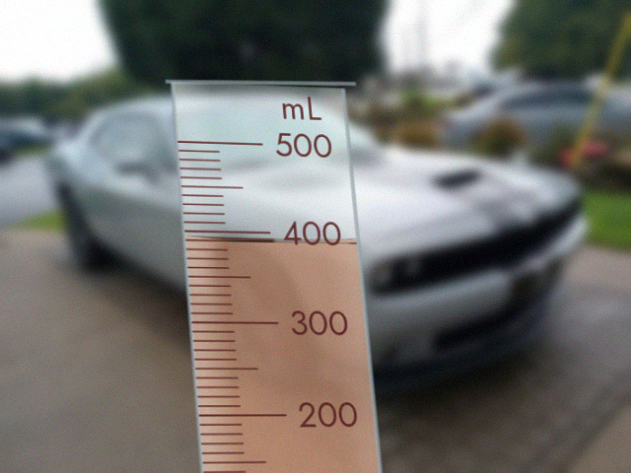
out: {"value": 390, "unit": "mL"}
